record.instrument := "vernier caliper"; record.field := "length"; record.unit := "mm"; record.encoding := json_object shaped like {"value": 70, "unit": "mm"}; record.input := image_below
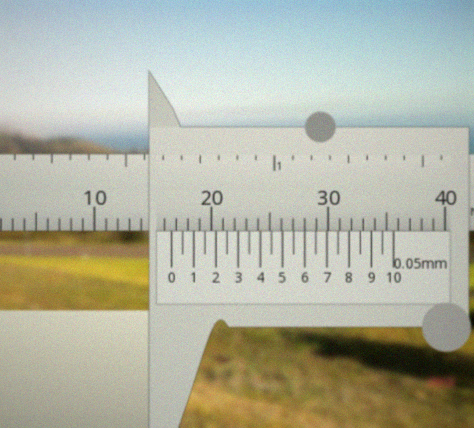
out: {"value": 16.6, "unit": "mm"}
